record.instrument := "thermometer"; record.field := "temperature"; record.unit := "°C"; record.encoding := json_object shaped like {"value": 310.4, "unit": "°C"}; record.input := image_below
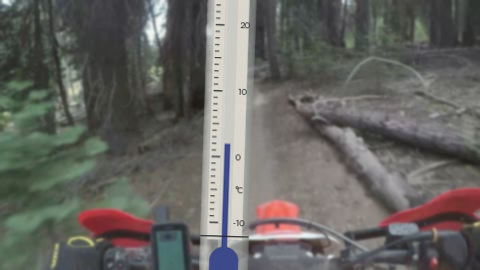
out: {"value": 2, "unit": "°C"}
